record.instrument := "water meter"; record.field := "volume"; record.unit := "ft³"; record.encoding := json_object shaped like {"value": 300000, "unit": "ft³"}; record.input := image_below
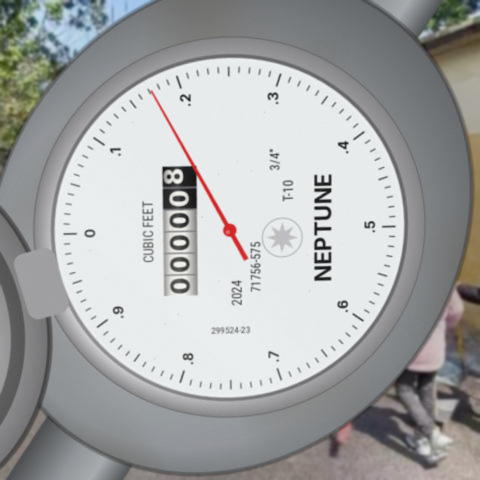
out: {"value": 8.17, "unit": "ft³"}
